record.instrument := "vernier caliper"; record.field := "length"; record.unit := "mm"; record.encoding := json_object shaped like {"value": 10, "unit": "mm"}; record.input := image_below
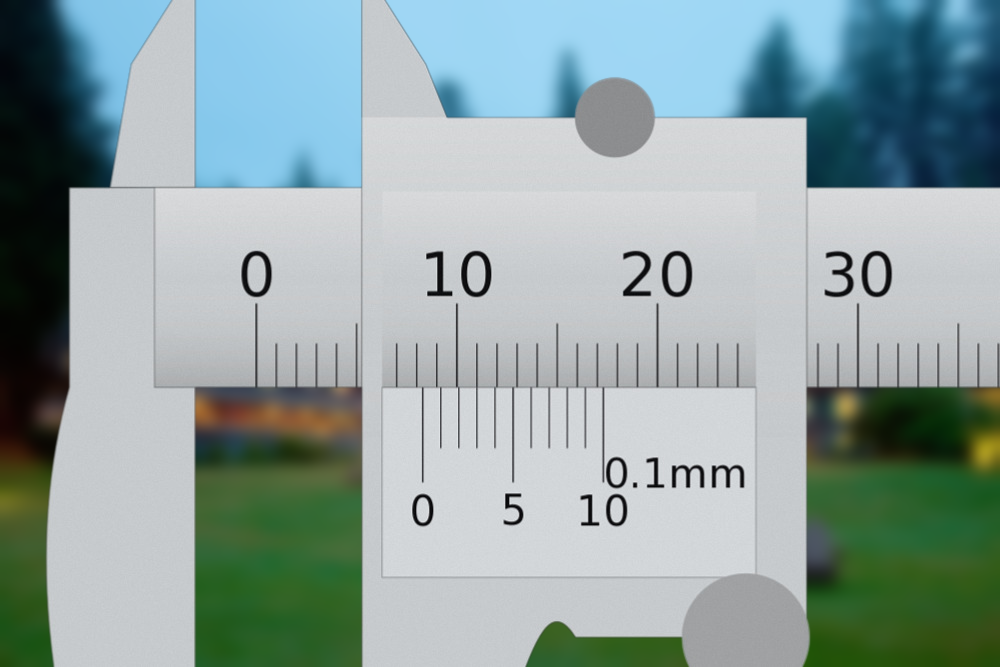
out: {"value": 8.3, "unit": "mm"}
